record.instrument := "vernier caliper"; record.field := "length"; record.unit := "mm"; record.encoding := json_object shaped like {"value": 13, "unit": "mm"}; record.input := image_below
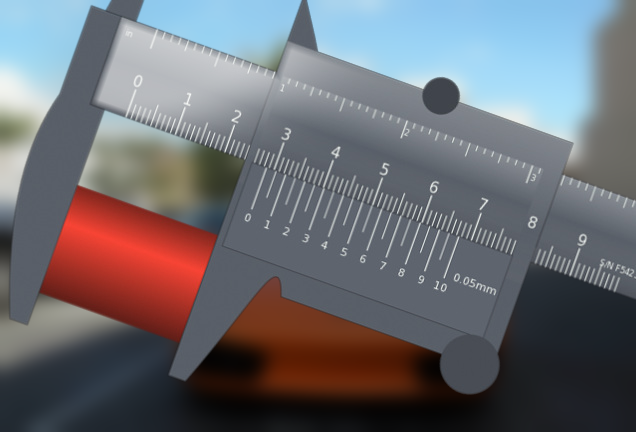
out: {"value": 28.5, "unit": "mm"}
